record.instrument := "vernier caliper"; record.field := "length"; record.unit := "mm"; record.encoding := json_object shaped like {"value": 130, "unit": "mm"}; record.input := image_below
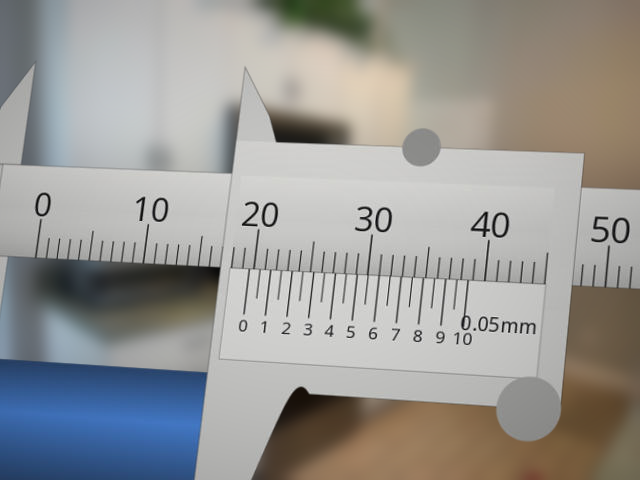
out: {"value": 19.6, "unit": "mm"}
